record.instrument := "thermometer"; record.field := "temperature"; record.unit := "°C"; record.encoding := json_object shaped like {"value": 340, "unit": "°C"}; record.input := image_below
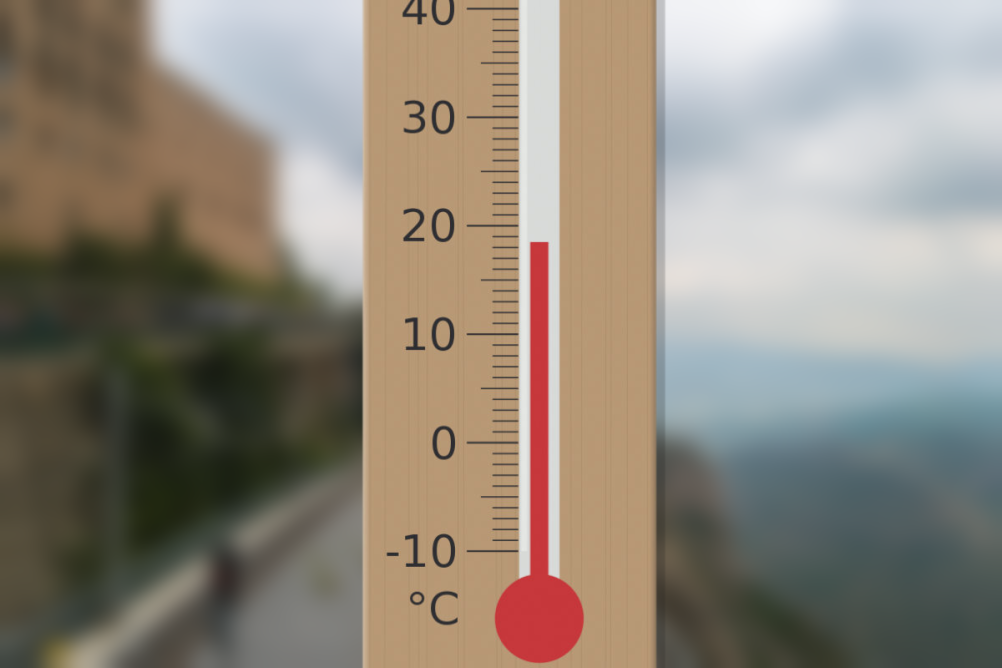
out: {"value": 18.5, "unit": "°C"}
